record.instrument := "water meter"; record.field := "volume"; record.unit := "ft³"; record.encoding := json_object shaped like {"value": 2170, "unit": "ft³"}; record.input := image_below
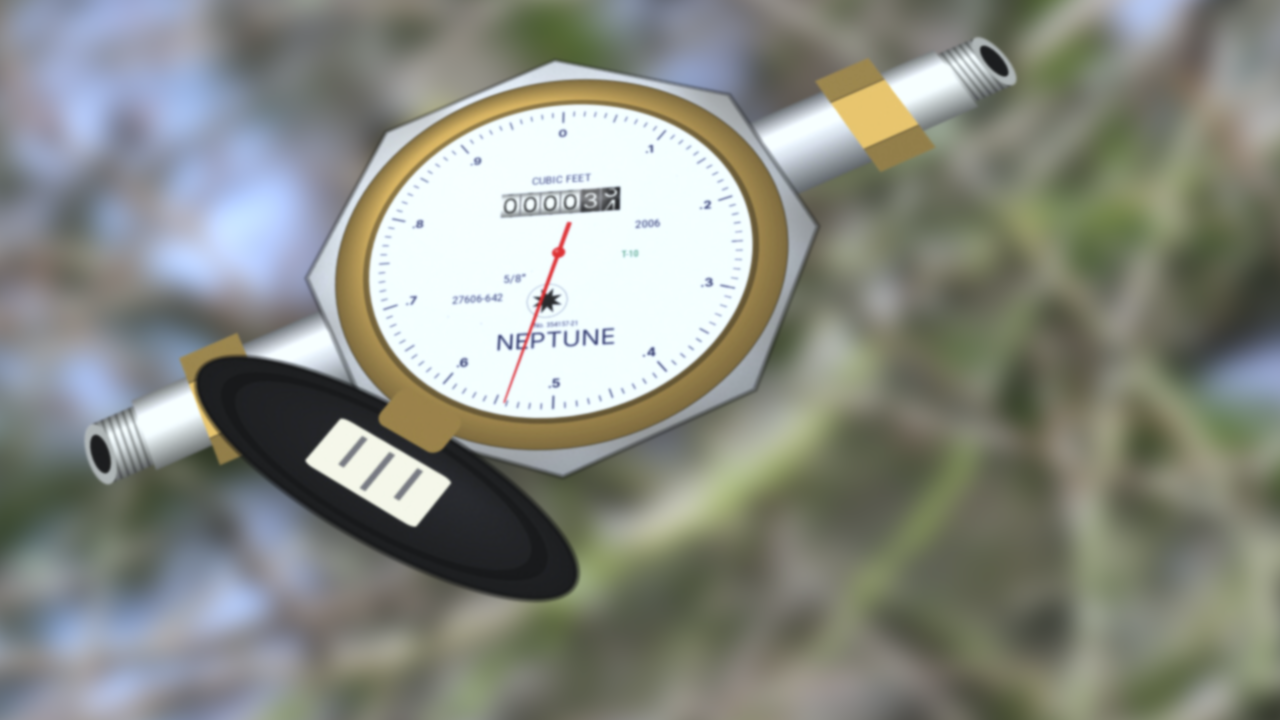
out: {"value": 33.54, "unit": "ft³"}
